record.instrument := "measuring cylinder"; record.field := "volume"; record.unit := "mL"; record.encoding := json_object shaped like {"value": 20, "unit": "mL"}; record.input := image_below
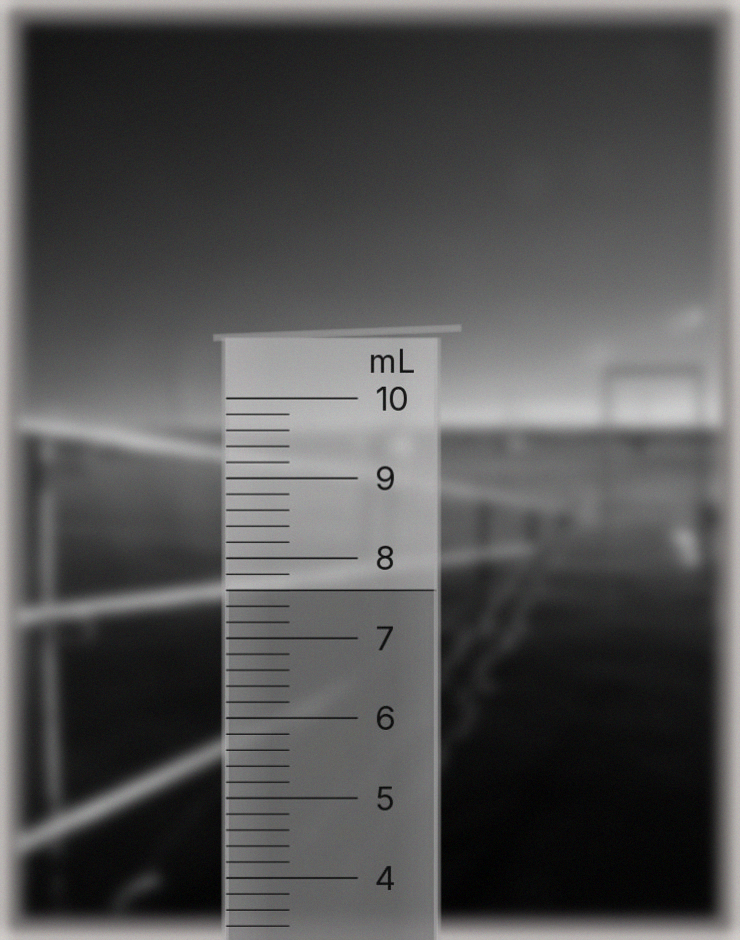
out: {"value": 7.6, "unit": "mL"}
